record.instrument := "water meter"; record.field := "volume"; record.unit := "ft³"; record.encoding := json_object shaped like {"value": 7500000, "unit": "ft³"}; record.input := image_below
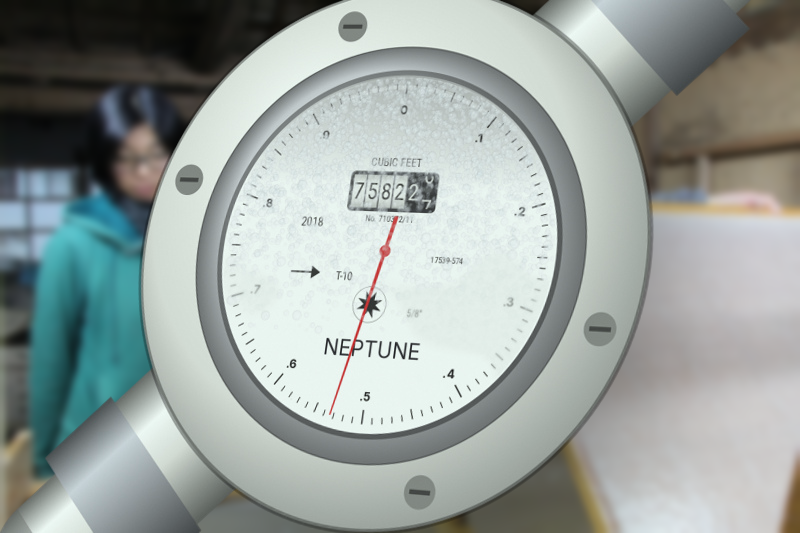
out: {"value": 758226.53, "unit": "ft³"}
